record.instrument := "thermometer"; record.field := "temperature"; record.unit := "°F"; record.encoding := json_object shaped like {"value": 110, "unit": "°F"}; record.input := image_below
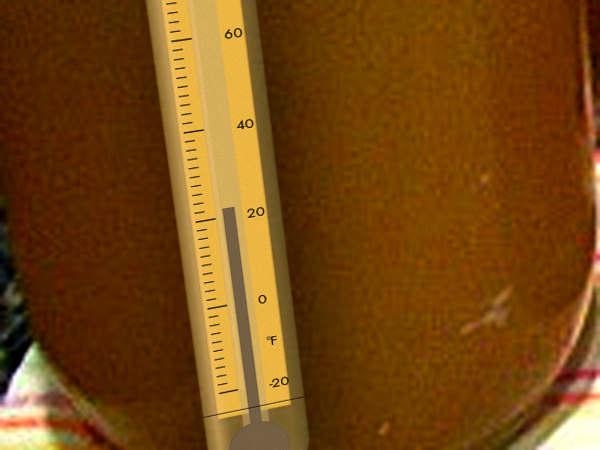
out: {"value": 22, "unit": "°F"}
